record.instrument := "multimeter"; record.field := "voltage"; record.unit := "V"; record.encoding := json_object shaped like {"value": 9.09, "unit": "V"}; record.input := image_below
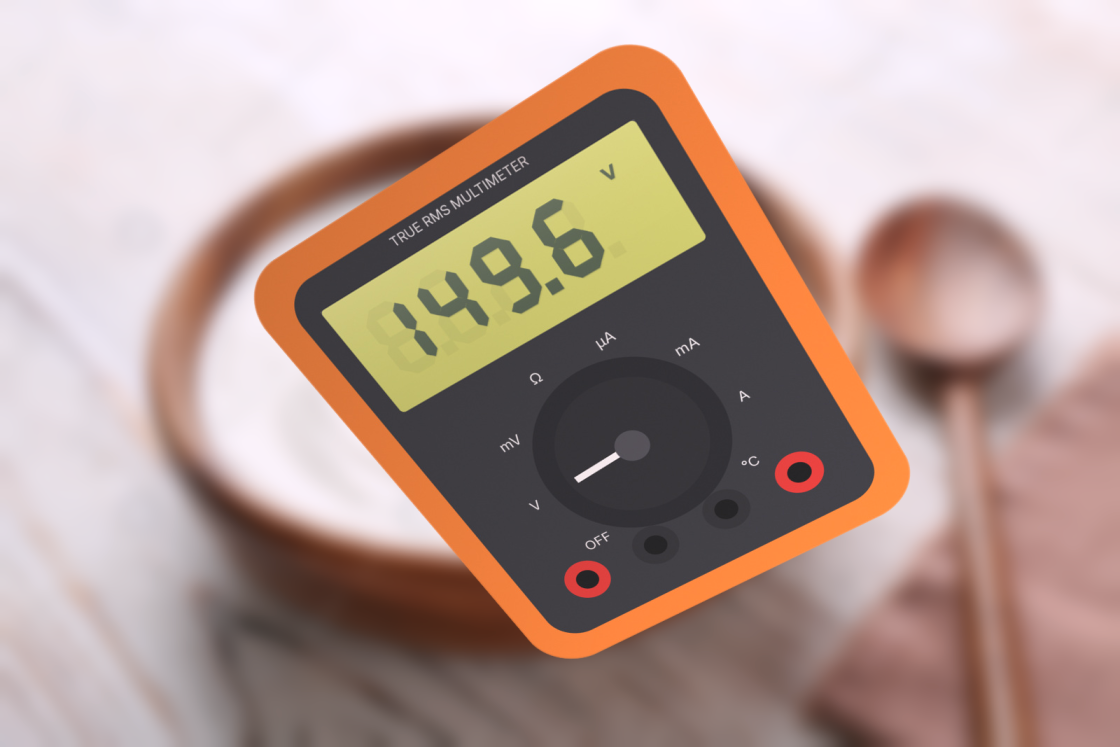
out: {"value": 149.6, "unit": "V"}
